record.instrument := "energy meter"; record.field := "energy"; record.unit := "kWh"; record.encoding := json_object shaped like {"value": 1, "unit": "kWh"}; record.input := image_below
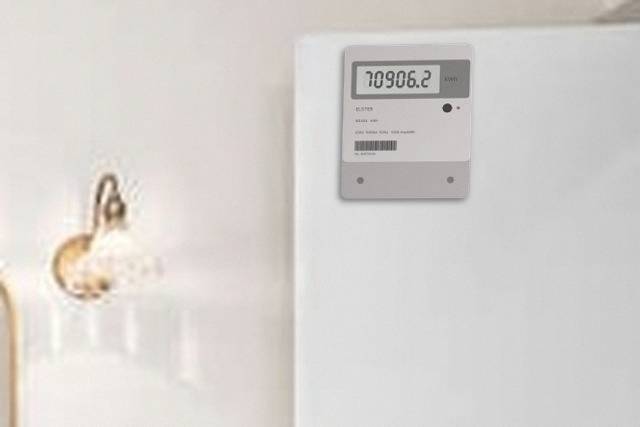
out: {"value": 70906.2, "unit": "kWh"}
